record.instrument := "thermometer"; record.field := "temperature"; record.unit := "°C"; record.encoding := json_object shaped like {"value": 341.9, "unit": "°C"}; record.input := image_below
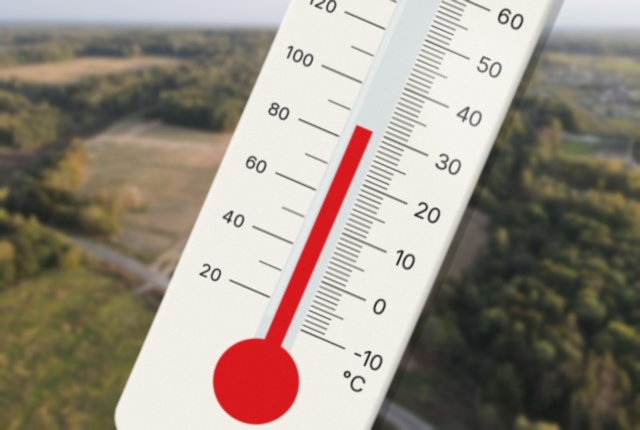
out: {"value": 30, "unit": "°C"}
